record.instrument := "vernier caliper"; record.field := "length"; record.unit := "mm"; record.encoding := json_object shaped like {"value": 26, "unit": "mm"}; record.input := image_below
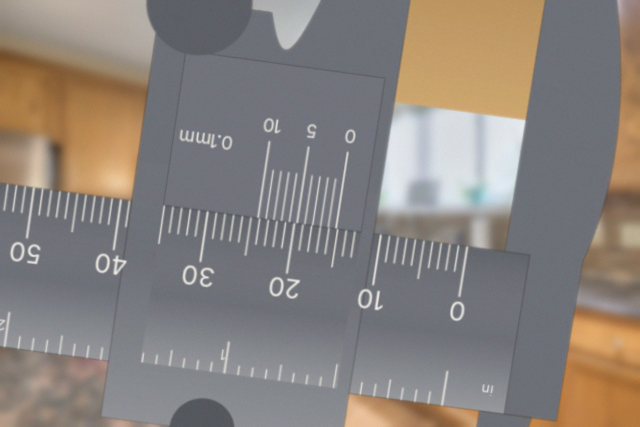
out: {"value": 15.2, "unit": "mm"}
